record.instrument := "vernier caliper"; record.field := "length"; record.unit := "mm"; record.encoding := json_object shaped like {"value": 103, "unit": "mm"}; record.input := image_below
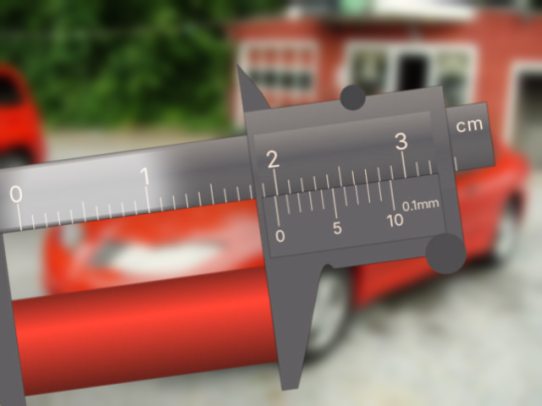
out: {"value": 19.8, "unit": "mm"}
